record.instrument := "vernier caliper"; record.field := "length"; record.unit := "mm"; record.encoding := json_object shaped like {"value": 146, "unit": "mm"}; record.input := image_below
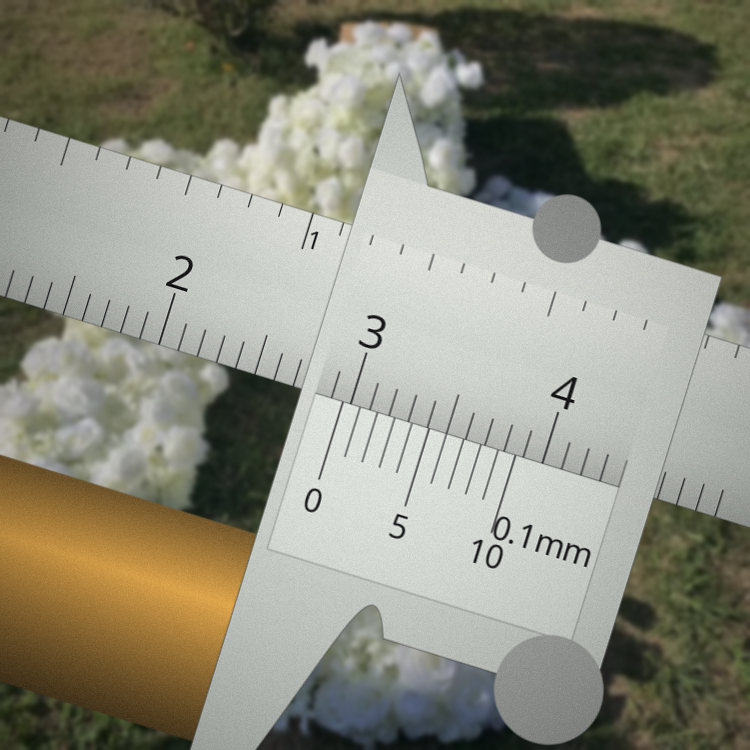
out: {"value": 29.6, "unit": "mm"}
